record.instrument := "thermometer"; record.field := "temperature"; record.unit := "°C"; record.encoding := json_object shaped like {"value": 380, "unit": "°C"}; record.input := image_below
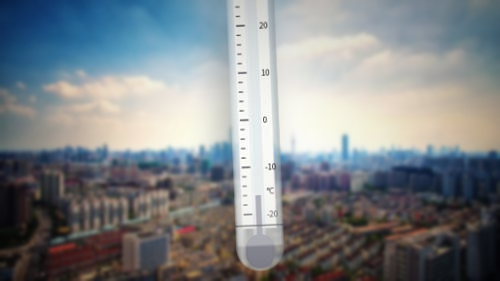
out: {"value": -16, "unit": "°C"}
